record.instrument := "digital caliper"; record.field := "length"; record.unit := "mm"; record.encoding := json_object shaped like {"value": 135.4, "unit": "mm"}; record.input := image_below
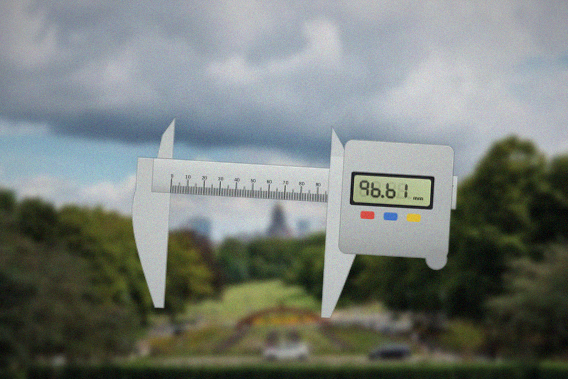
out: {"value": 96.61, "unit": "mm"}
